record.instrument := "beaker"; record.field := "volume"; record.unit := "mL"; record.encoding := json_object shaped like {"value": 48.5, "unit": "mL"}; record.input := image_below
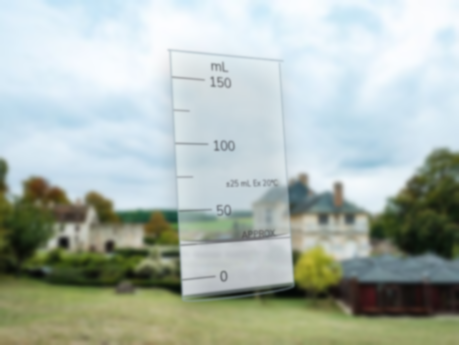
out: {"value": 25, "unit": "mL"}
